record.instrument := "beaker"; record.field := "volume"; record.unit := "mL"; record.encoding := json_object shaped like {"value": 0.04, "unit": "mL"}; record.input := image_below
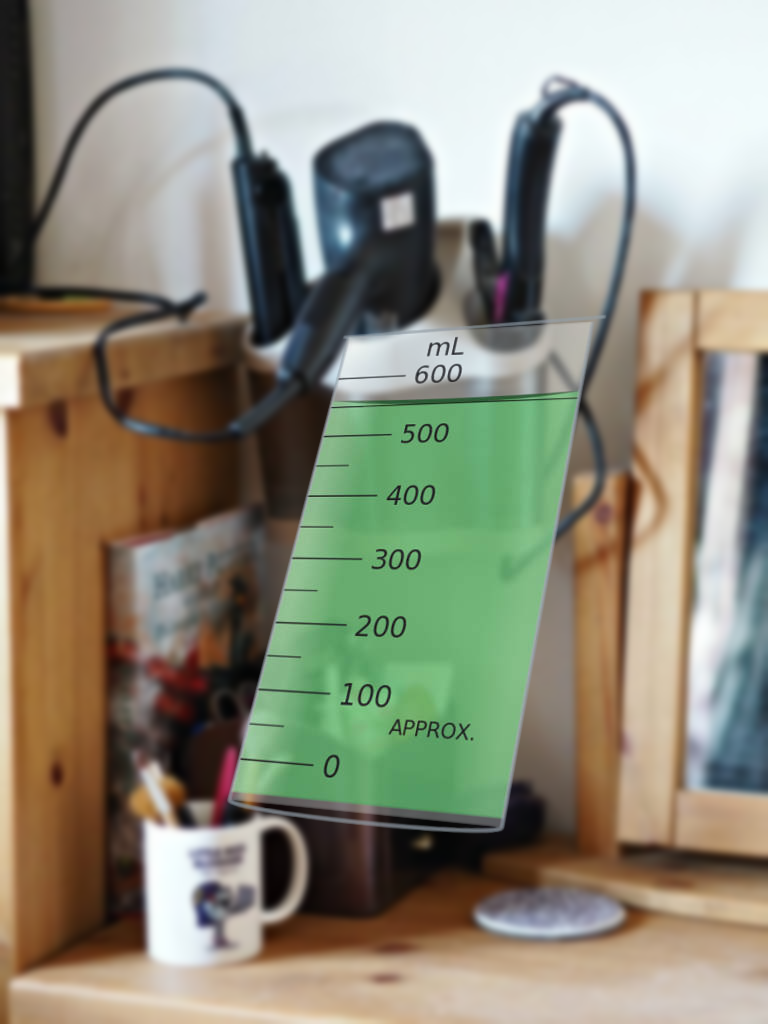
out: {"value": 550, "unit": "mL"}
